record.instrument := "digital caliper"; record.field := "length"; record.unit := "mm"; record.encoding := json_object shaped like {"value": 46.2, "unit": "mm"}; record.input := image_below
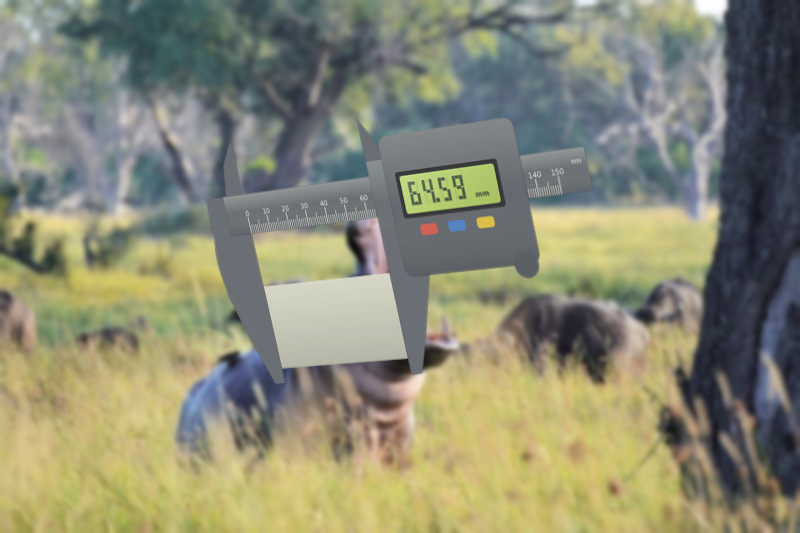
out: {"value": 64.59, "unit": "mm"}
